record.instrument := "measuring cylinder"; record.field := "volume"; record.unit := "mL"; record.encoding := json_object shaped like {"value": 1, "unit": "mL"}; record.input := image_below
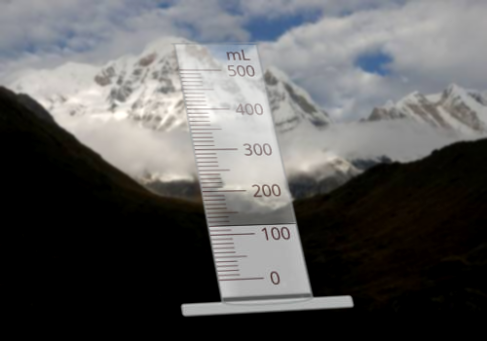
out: {"value": 120, "unit": "mL"}
